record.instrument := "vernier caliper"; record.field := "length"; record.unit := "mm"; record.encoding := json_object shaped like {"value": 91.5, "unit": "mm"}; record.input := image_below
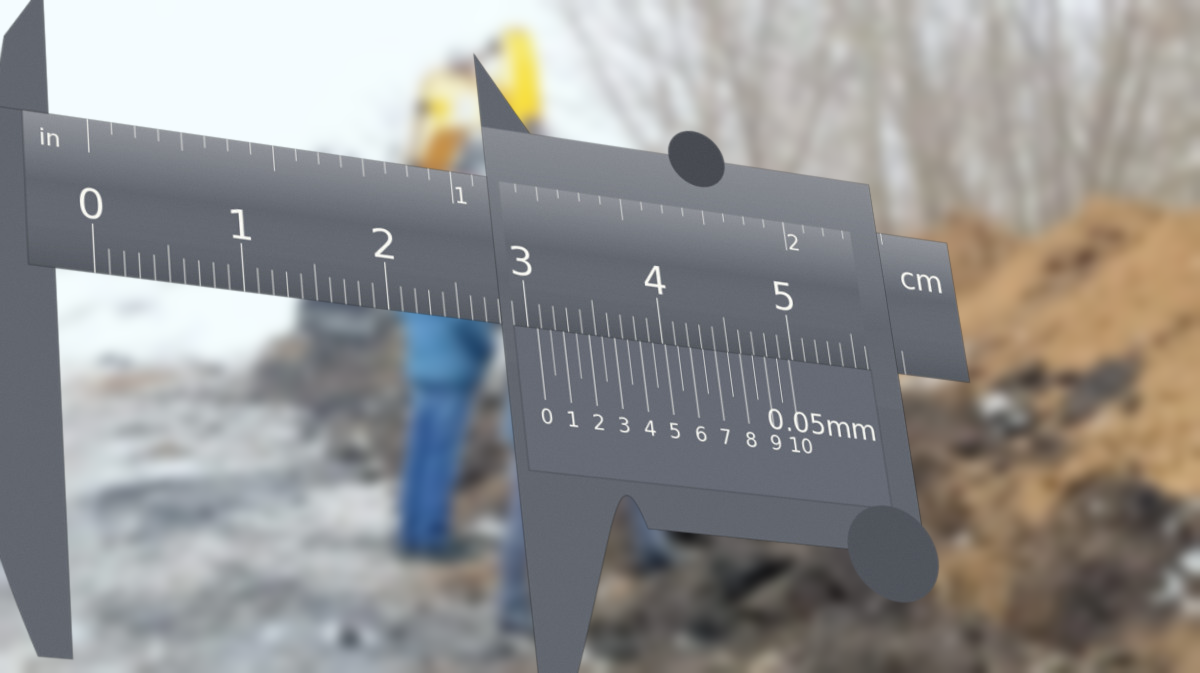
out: {"value": 30.7, "unit": "mm"}
